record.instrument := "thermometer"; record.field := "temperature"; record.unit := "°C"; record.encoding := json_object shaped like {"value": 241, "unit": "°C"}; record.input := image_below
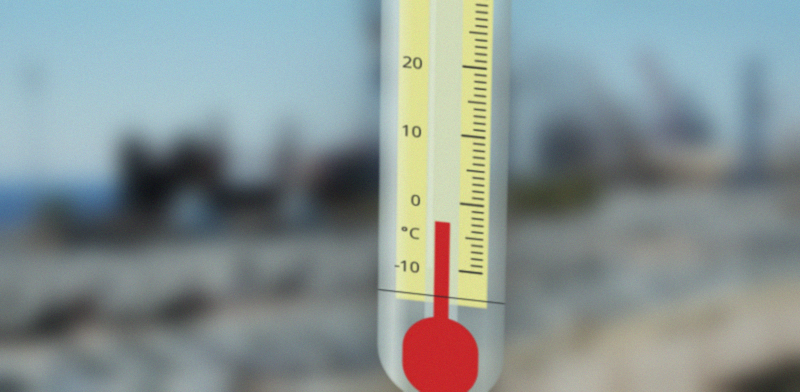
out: {"value": -3, "unit": "°C"}
